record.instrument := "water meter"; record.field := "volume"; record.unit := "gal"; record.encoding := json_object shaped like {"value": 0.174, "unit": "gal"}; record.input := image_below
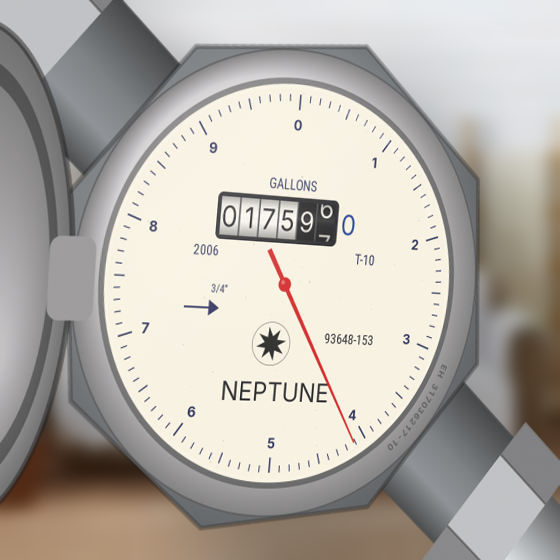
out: {"value": 175964.1, "unit": "gal"}
